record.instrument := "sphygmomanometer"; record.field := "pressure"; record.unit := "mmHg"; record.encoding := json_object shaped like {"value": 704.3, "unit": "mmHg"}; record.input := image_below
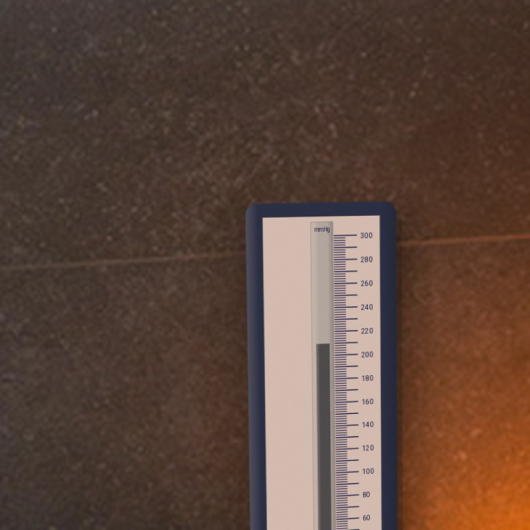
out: {"value": 210, "unit": "mmHg"}
